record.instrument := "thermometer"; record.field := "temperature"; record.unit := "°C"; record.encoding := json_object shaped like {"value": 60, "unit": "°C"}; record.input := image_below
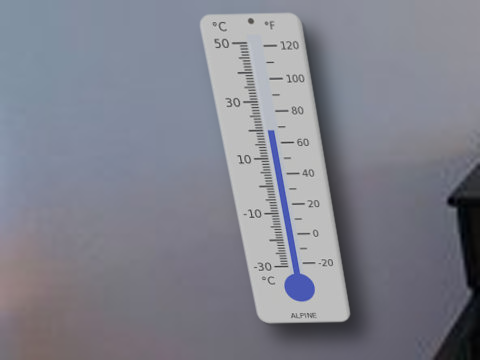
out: {"value": 20, "unit": "°C"}
